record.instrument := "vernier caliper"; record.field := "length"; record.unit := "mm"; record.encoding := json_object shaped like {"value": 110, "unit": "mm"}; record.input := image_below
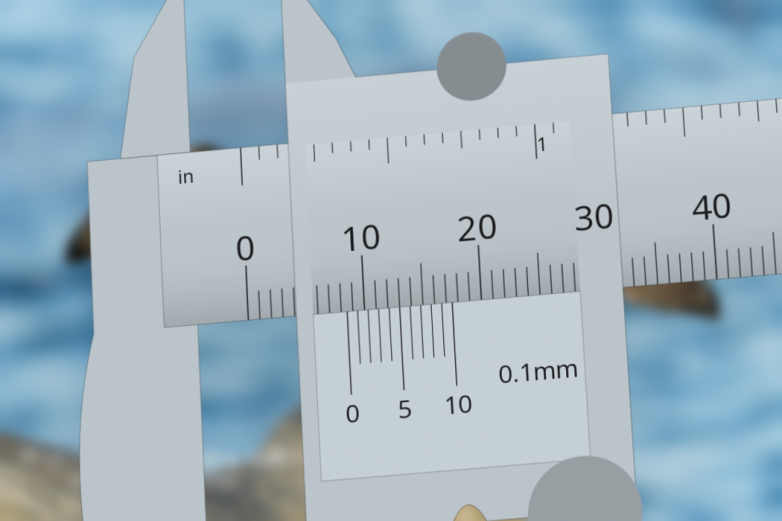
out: {"value": 8.5, "unit": "mm"}
